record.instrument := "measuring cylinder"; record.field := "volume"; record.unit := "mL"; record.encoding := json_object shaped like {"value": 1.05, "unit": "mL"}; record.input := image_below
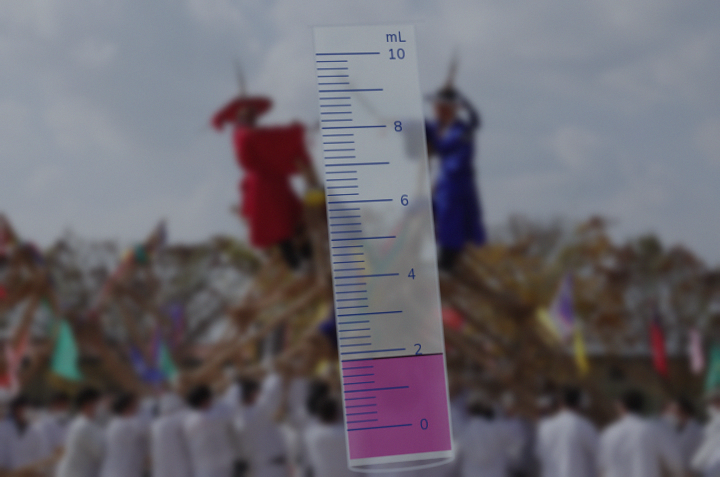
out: {"value": 1.8, "unit": "mL"}
